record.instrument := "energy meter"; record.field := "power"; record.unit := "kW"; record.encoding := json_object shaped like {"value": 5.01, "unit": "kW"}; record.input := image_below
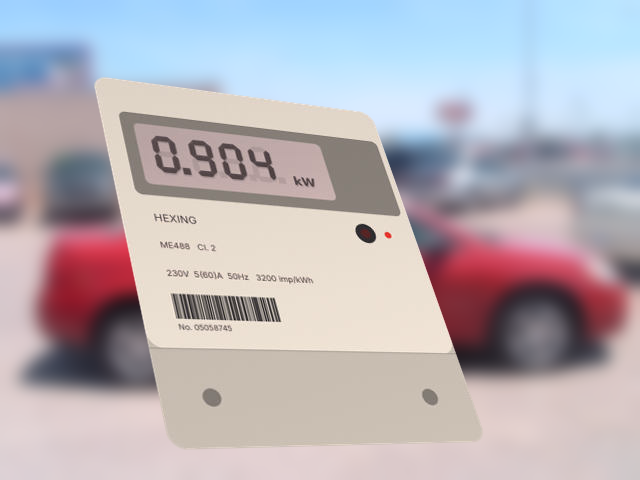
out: {"value": 0.904, "unit": "kW"}
